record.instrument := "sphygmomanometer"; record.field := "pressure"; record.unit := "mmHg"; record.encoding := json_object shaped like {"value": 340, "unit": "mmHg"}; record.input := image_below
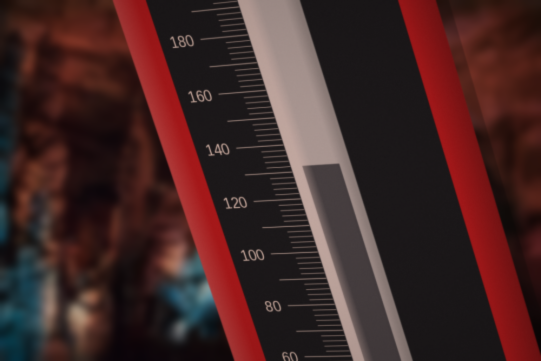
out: {"value": 132, "unit": "mmHg"}
